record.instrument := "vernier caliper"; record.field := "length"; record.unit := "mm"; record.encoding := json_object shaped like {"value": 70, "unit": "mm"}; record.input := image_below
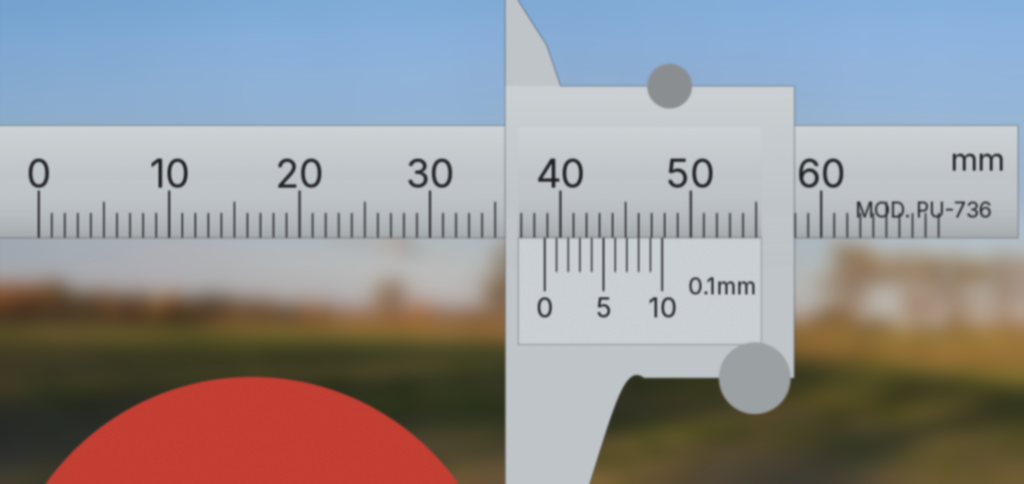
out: {"value": 38.8, "unit": "mm"}
